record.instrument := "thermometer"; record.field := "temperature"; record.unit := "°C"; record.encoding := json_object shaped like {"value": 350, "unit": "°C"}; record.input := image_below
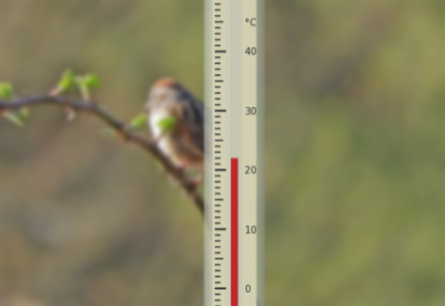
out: {"value": 22, "unit": "°C"}
